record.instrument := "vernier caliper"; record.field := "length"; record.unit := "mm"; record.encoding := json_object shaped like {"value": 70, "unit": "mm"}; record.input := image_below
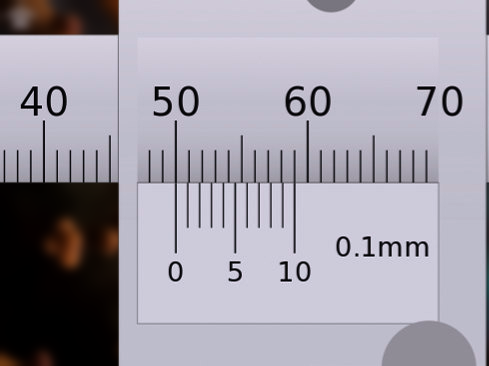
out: {"value": 50.0, "unit": "mm"}
